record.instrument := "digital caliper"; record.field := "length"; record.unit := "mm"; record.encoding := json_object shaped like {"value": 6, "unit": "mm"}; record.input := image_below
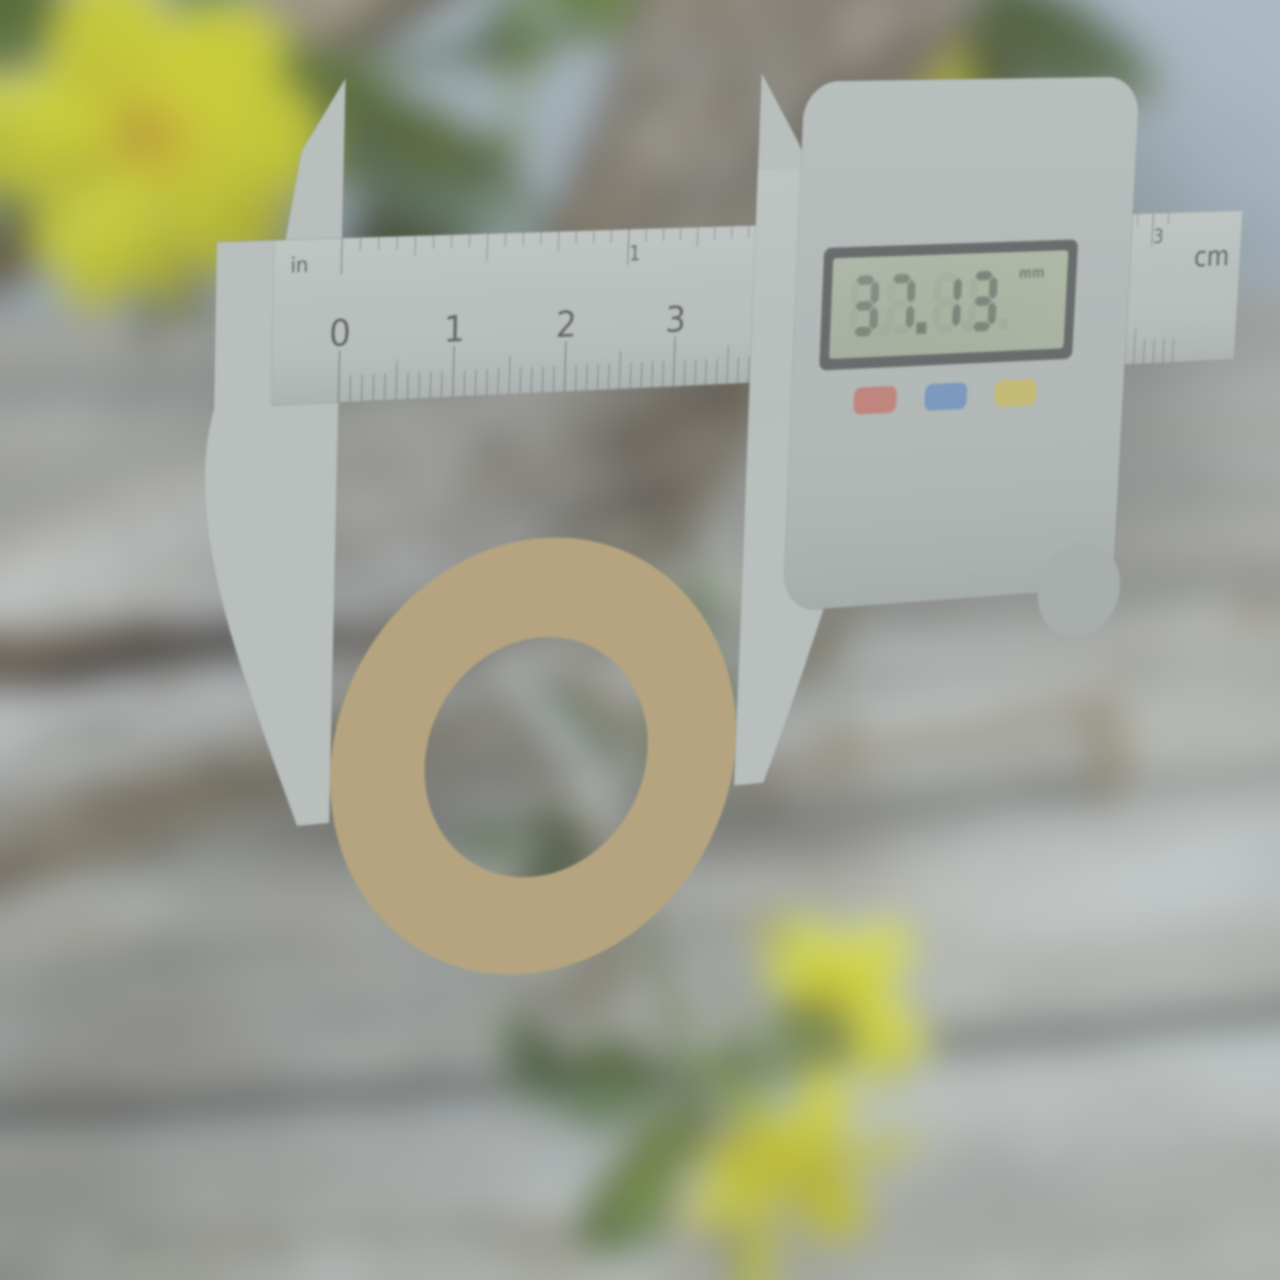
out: {"value": 37.13, "unit": "mm"}
